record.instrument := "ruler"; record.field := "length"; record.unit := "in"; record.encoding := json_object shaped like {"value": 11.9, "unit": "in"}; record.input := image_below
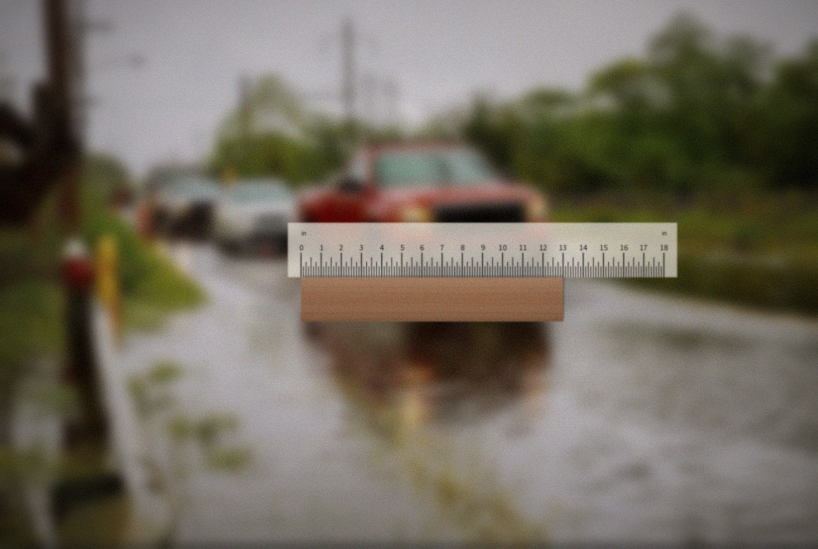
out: {"value": 13, "unit": "in"}
